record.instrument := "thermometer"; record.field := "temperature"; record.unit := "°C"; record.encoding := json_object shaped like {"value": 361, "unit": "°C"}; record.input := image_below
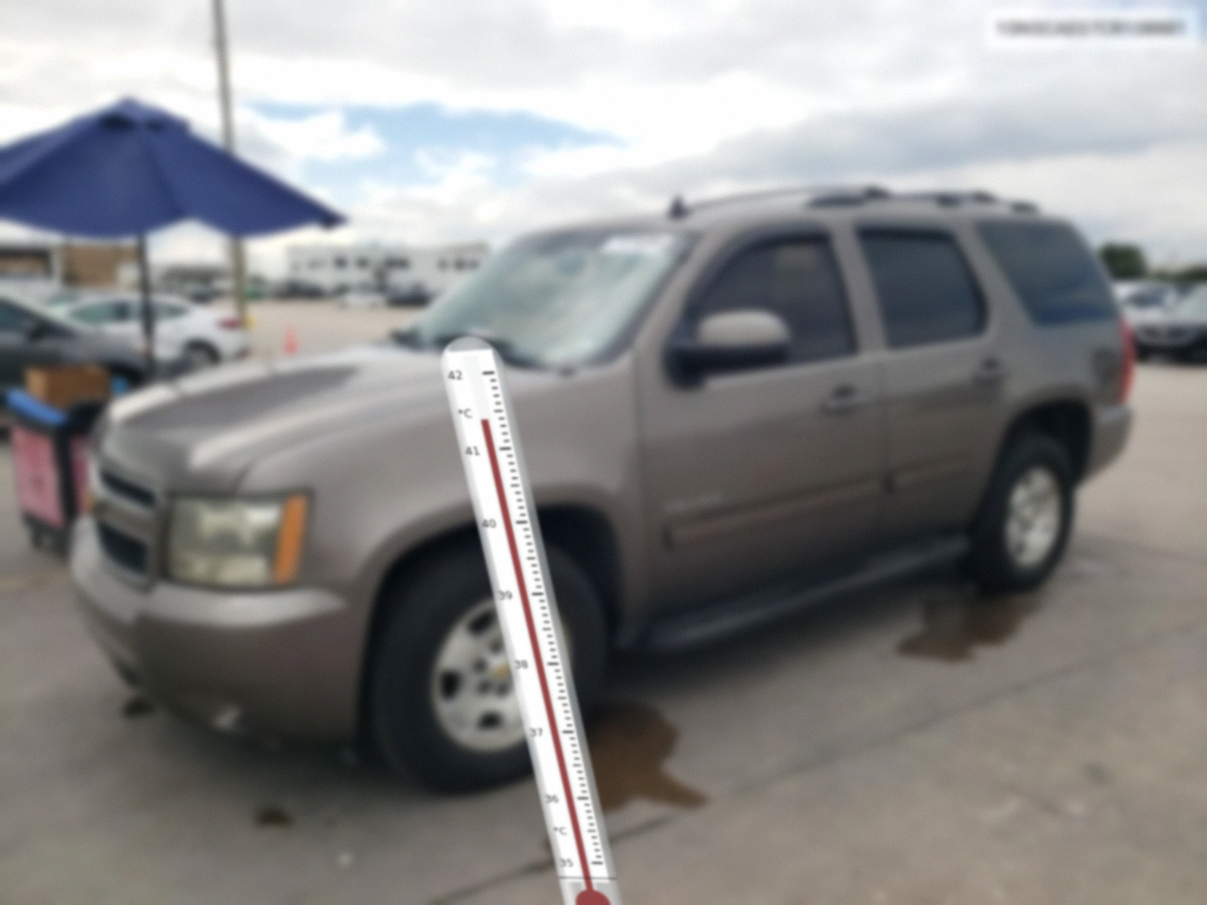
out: {"value": 41.4, "unit": "°C"}
